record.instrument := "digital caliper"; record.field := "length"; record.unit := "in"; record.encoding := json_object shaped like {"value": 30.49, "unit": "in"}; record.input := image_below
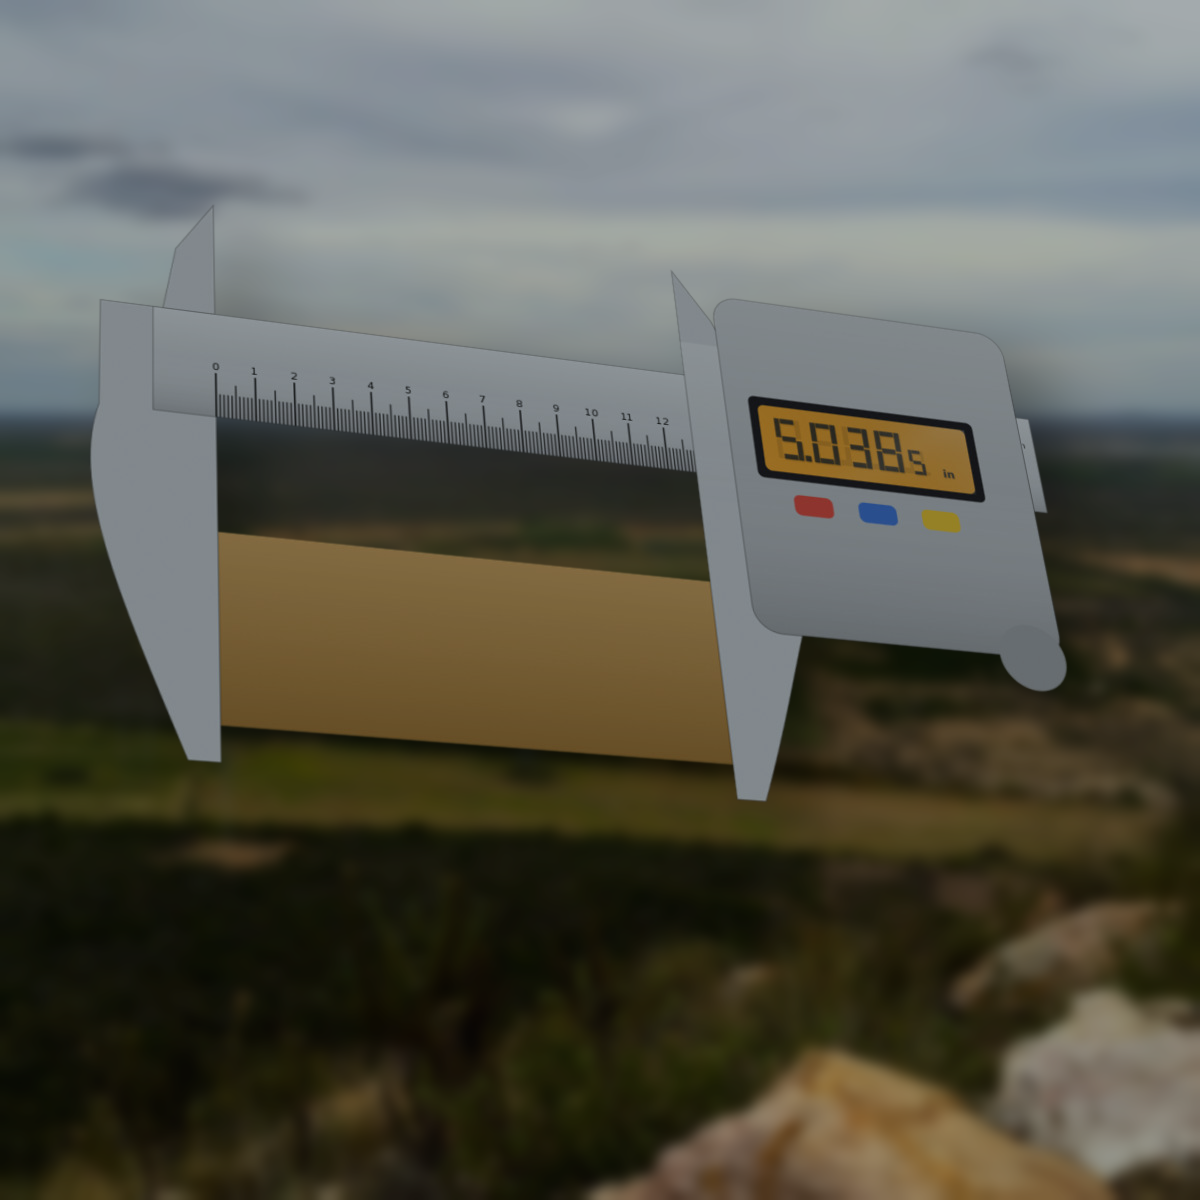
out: {"value": 5.0385, "unit": "in"}
